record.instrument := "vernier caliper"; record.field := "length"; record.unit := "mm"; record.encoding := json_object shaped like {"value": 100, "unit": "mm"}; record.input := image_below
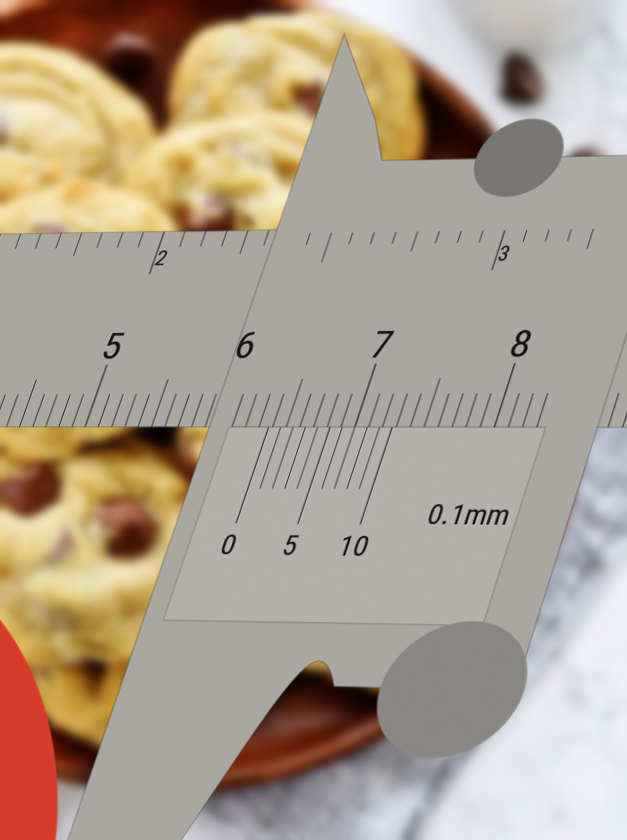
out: {"value": 63.7, "unit": "mm"}
